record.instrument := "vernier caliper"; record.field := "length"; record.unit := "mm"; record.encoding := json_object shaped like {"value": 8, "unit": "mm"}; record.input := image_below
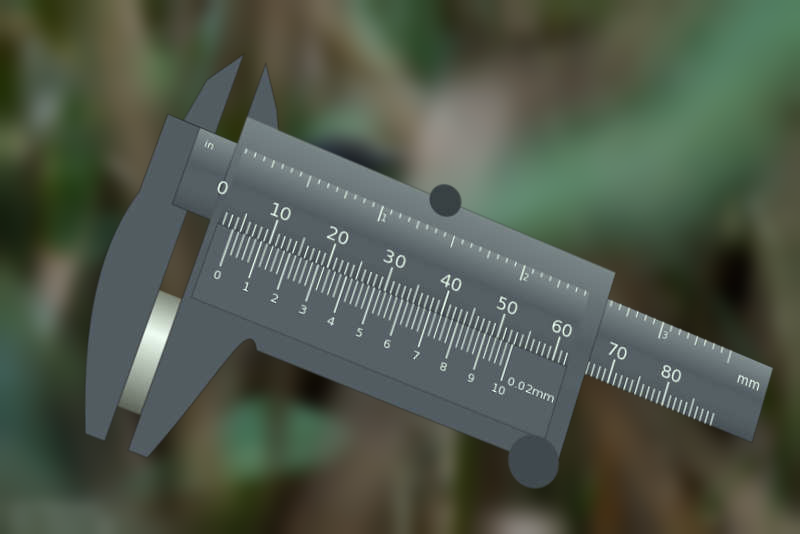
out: {"value": 3.8, "unit": "mm"}
